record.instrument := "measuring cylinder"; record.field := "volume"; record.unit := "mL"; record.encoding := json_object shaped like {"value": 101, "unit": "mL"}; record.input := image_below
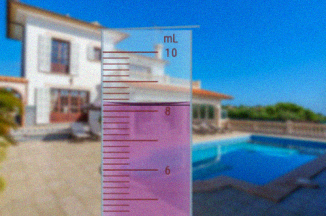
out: {"value": 8.2, "unit": "mL"}
